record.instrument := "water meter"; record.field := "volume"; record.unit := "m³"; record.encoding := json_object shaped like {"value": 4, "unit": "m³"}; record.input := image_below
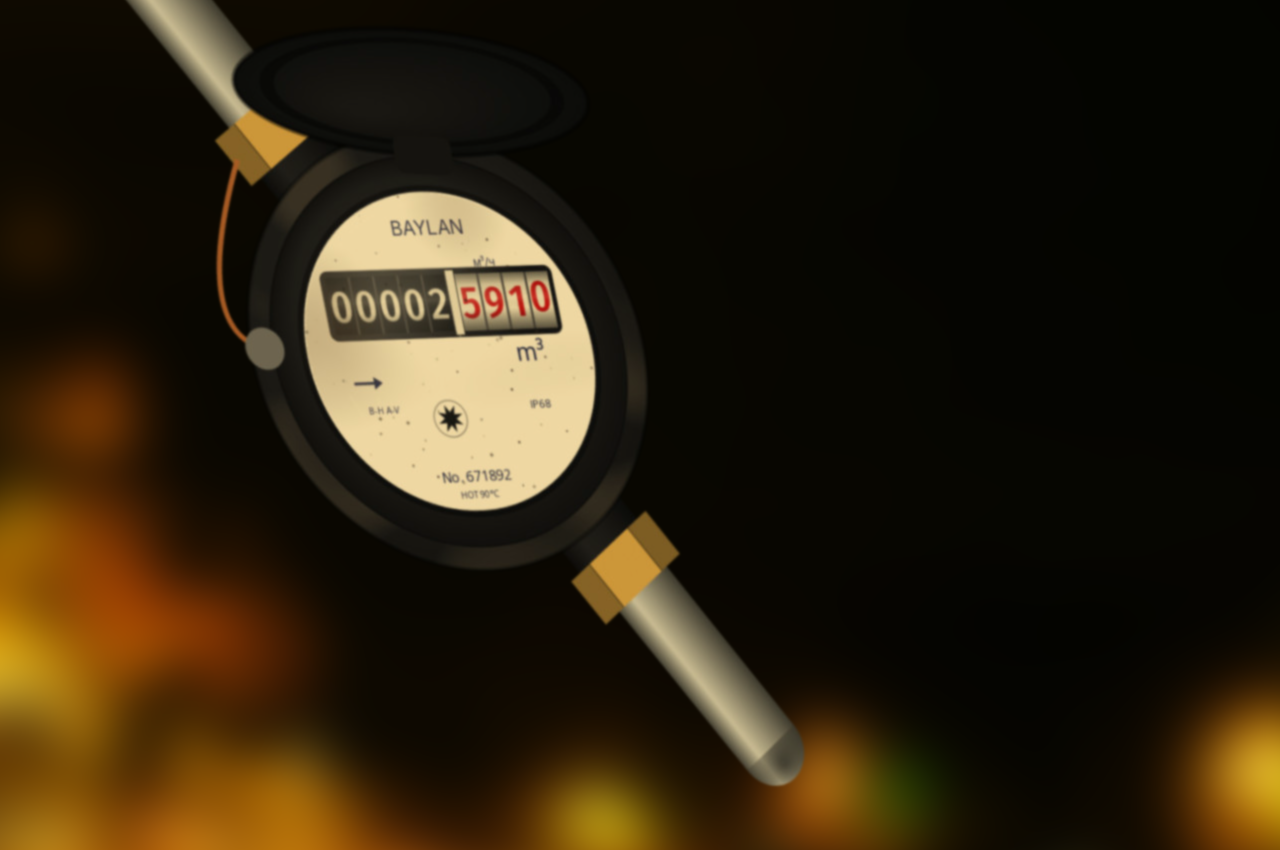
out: {"value": 2.5910, "unit": "m³"}
